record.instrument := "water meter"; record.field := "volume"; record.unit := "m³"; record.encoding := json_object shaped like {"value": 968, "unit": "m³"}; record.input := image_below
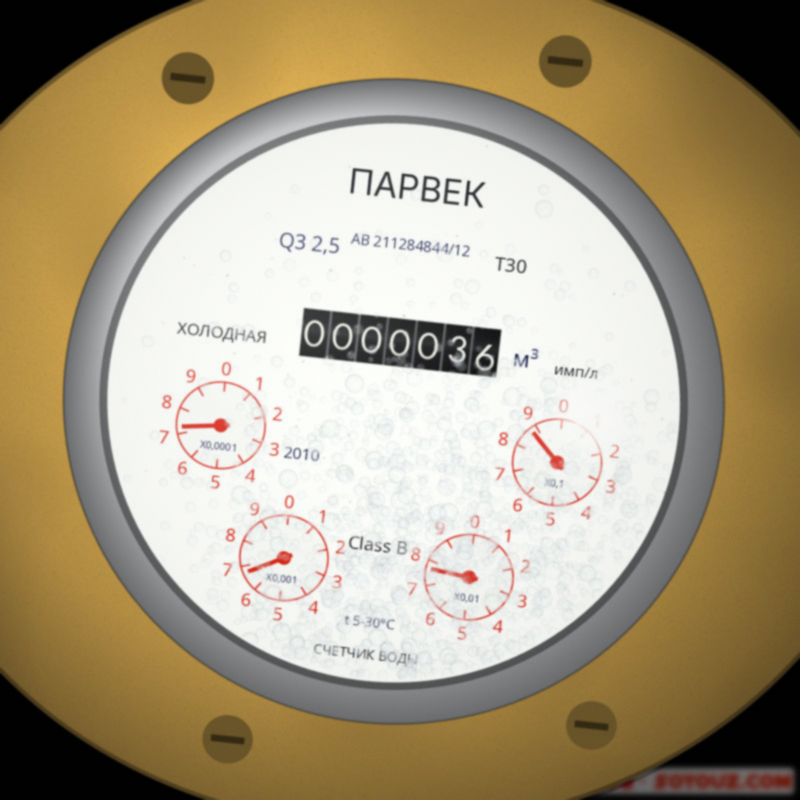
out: {"value": 35.8767, "unit": "m³"}
